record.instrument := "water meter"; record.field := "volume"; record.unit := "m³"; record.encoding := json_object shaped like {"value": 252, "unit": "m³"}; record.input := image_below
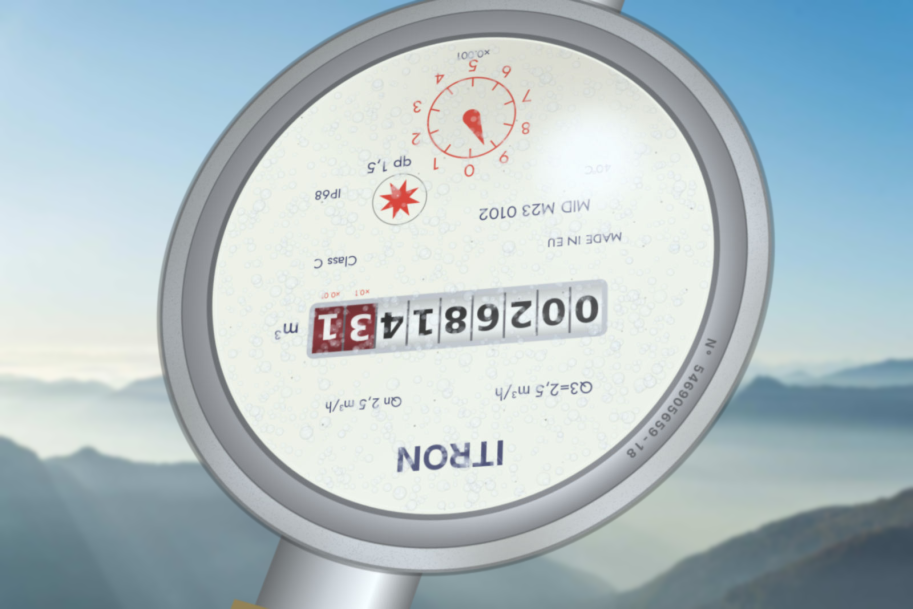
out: {"value": 26814.309, "unit": "m³"}
